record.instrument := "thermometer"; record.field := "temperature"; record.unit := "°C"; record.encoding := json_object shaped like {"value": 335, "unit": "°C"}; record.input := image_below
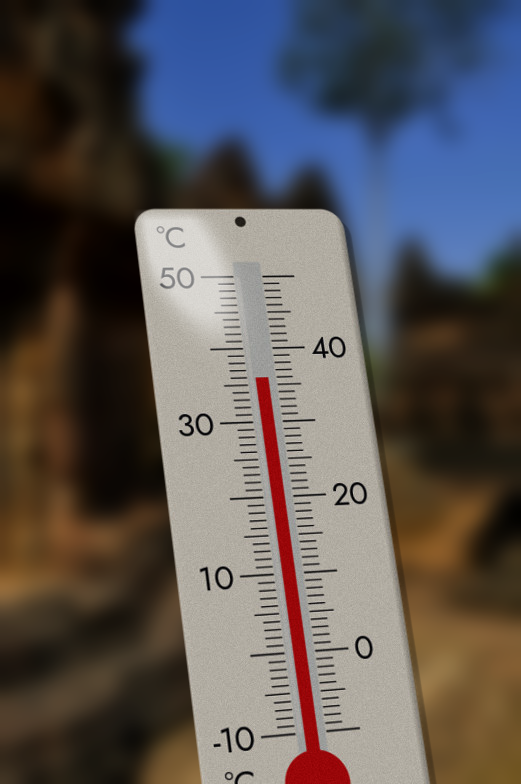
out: {"value": 36, "unit": "°C"}
